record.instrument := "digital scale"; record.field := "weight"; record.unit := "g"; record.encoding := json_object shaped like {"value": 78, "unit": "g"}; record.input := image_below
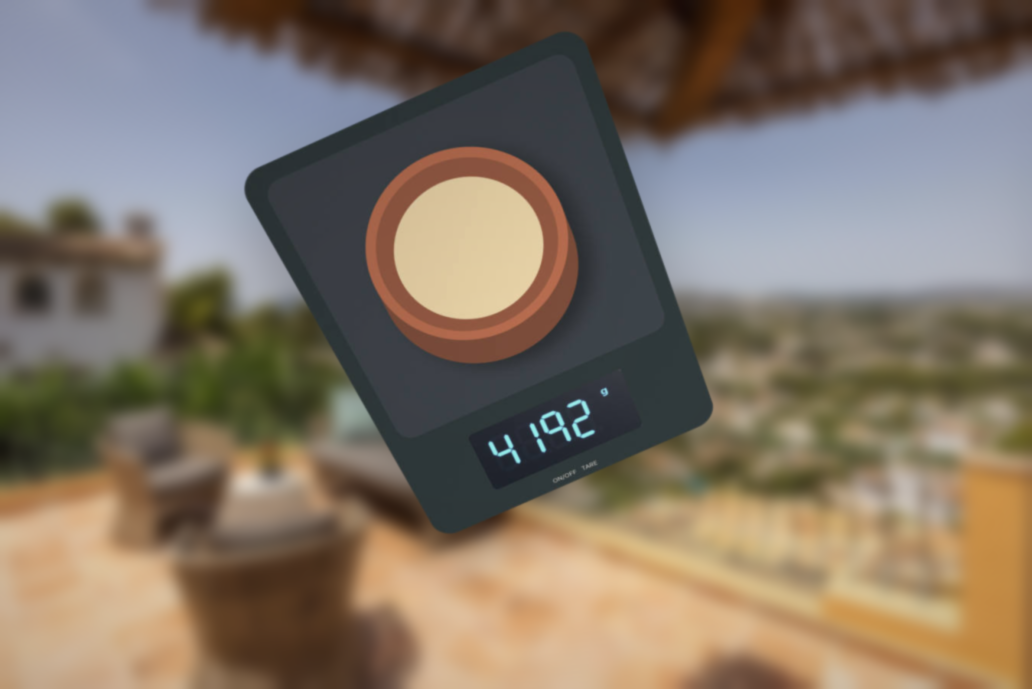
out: {"value": 4192, "unit": "g"}
